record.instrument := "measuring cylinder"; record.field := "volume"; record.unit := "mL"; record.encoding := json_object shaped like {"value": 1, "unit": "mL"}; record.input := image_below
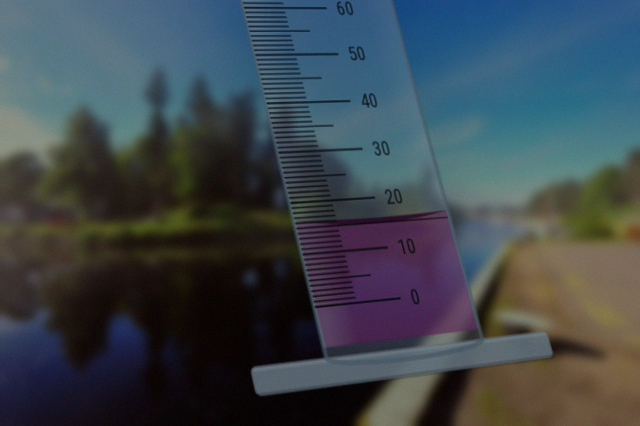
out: {"value": 15, "unit": "mL"}
